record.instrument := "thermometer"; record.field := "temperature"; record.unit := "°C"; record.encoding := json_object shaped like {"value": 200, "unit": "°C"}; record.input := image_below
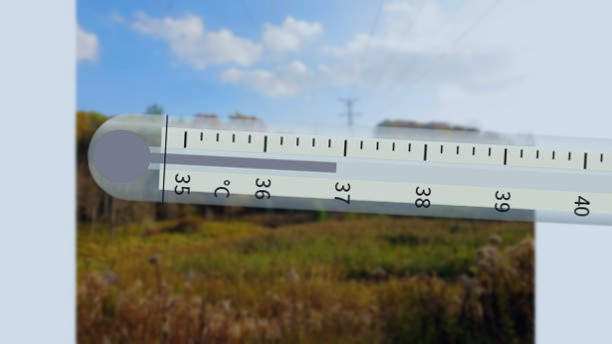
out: {"value": 36.9, "unit": "°C"}
